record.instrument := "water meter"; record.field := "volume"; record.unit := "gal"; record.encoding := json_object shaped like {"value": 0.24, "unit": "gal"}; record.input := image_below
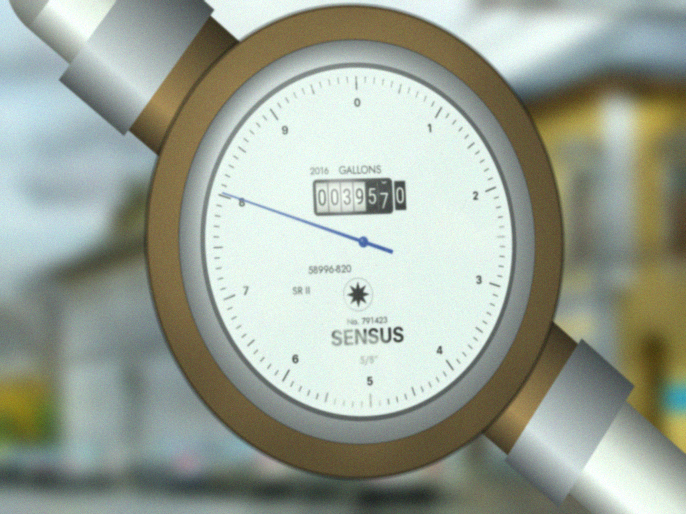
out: {"value": 39568.0, "unit": "gal"}
